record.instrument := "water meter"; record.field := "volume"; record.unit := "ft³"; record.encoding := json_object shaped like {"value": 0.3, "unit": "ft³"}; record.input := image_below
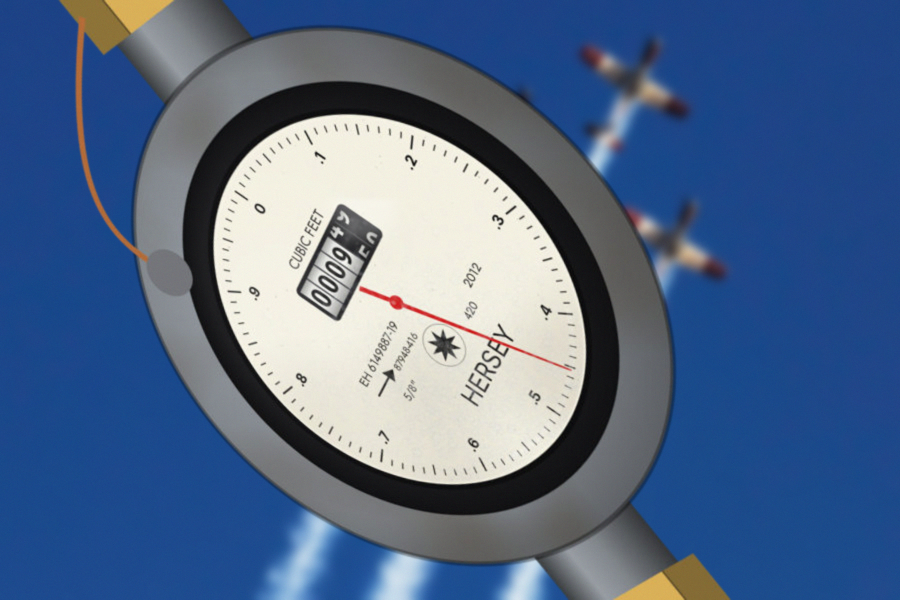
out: {"value": 949.45, "unit": "ft³"}
